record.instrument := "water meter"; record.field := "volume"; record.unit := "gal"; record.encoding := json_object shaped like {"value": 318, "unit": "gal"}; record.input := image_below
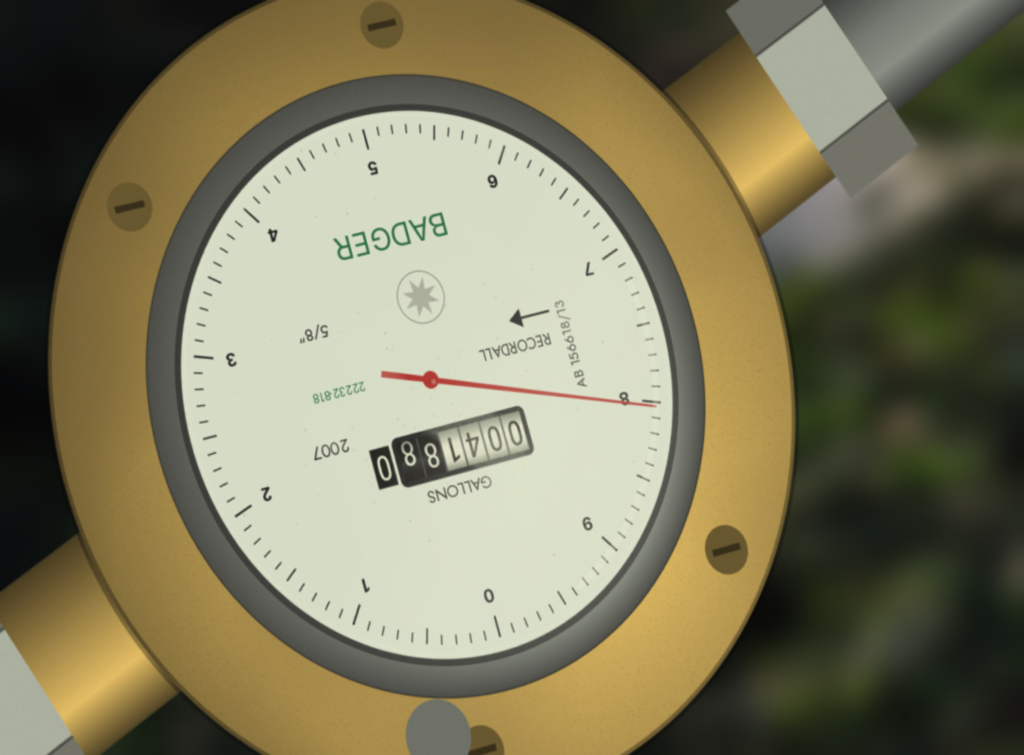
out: {"value": 41878.0, "unit": "gal"}
